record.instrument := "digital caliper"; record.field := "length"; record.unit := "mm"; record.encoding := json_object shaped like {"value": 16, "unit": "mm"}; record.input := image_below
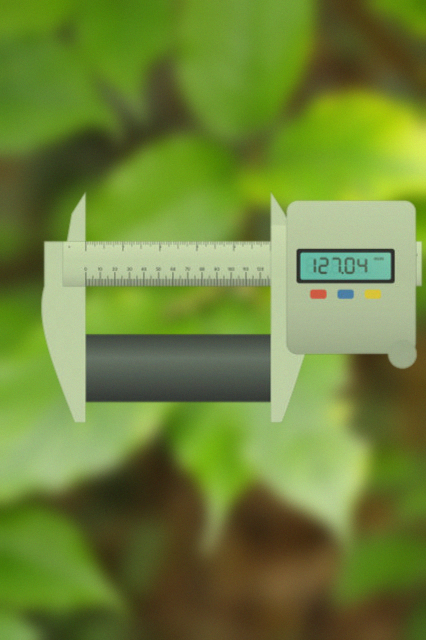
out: {"value": 127.04, "unit": "mm"}
